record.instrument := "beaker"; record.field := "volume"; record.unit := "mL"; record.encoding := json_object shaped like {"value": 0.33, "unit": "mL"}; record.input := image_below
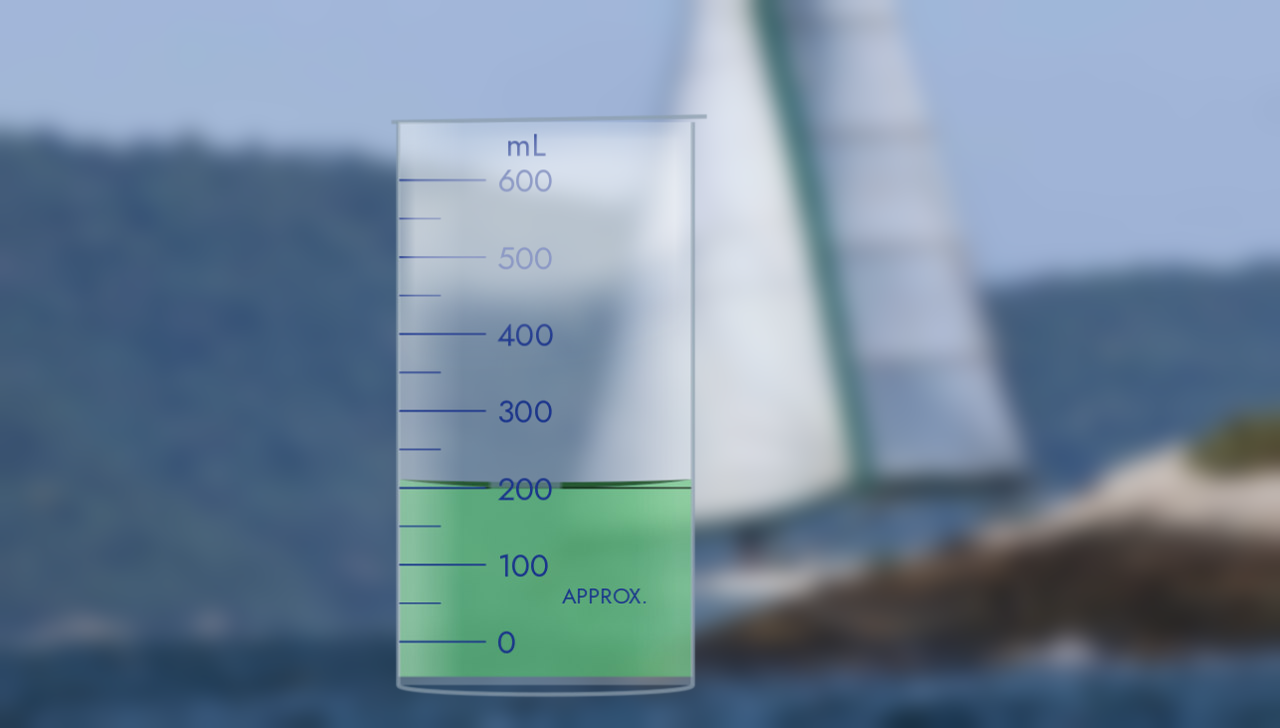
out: {"value": 200, "unit": "mL"}
